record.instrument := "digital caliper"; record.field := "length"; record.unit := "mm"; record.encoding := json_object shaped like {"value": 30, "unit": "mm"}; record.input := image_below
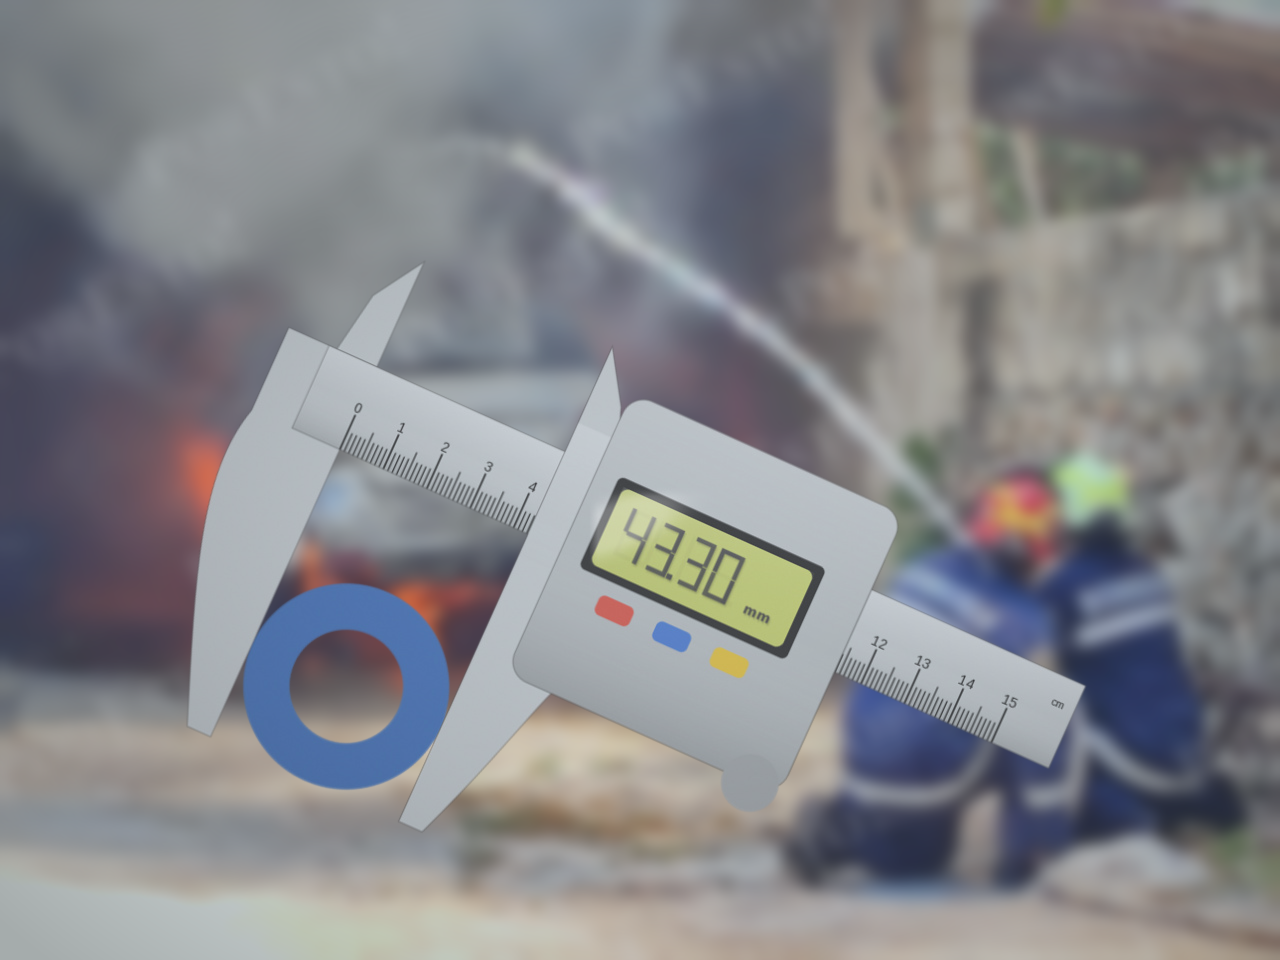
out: {"value": 43.30, "unit": "mm"}
